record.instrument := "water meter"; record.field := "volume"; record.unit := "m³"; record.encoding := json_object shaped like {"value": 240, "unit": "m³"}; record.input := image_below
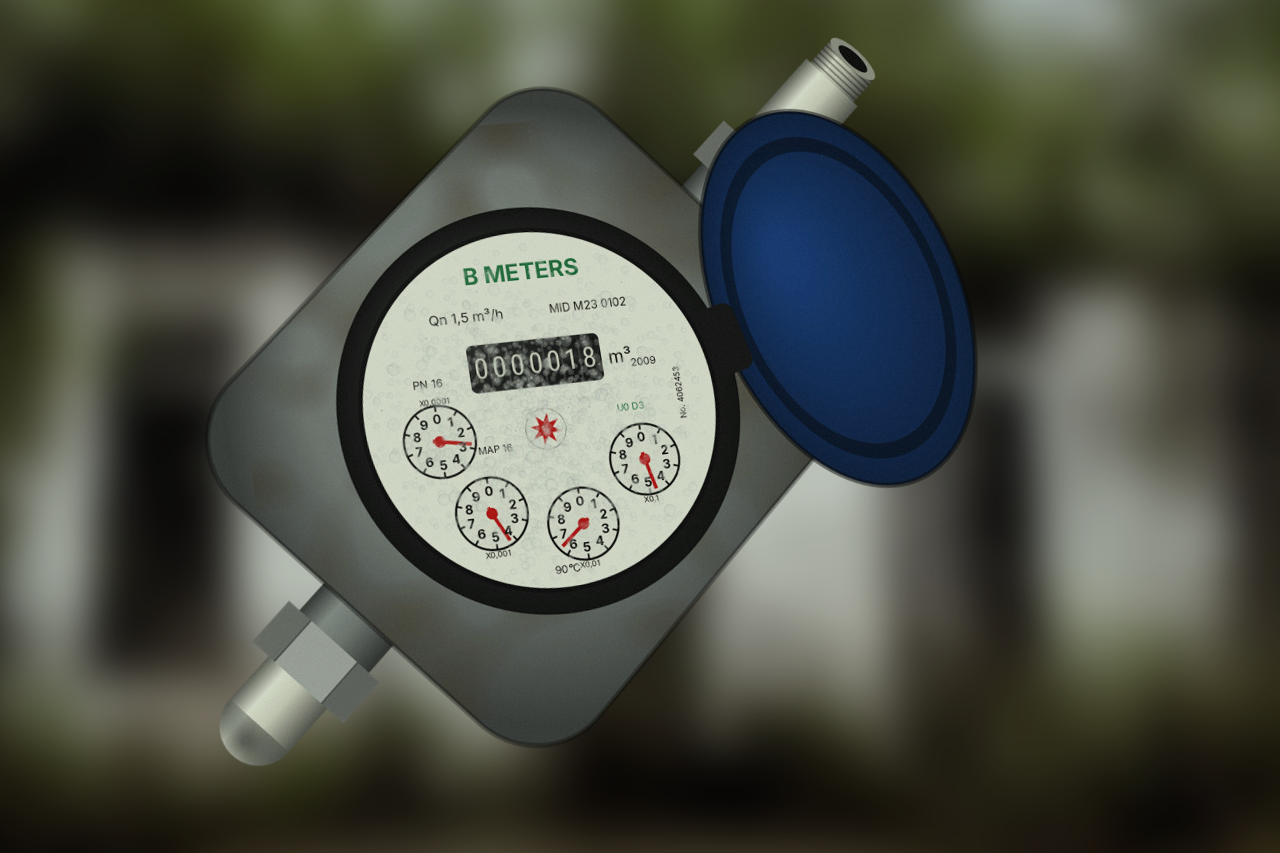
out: {"value": 18.4642, "unit": "m³"}
